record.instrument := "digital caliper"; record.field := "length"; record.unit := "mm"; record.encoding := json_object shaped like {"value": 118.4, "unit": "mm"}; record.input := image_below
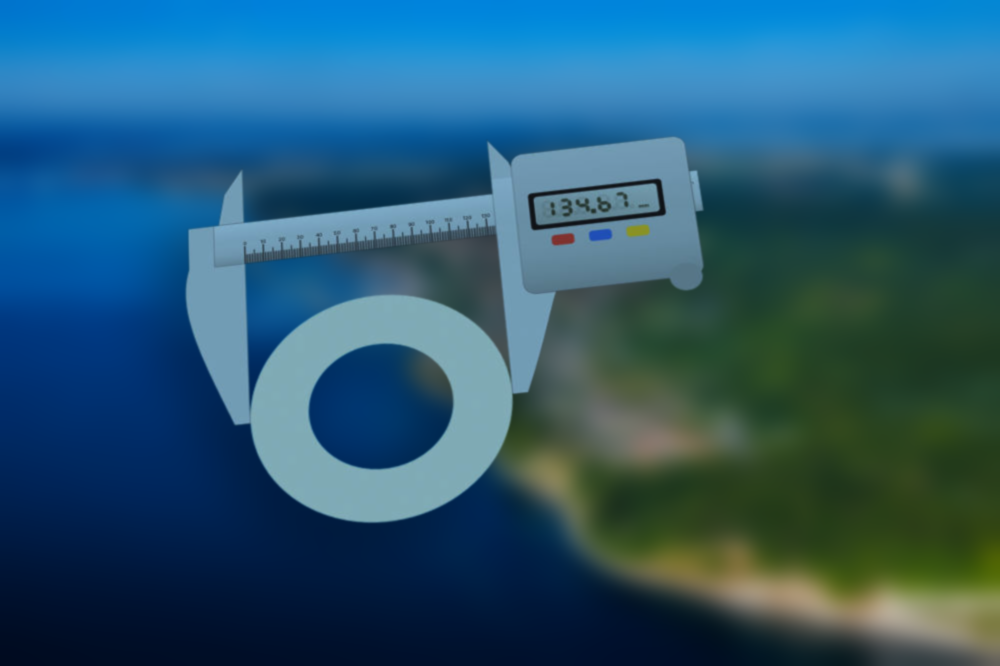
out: {"value": 134.67, "unit": "mm"}
